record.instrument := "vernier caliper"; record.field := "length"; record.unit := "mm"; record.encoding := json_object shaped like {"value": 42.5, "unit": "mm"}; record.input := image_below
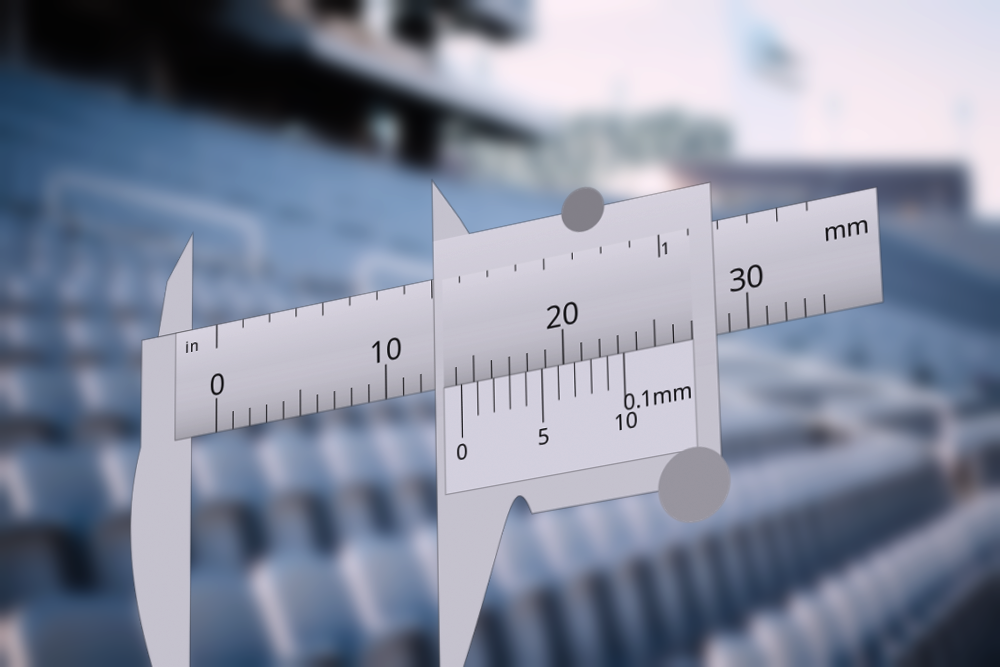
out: {"value": 14.3, "unit": "mm"}
